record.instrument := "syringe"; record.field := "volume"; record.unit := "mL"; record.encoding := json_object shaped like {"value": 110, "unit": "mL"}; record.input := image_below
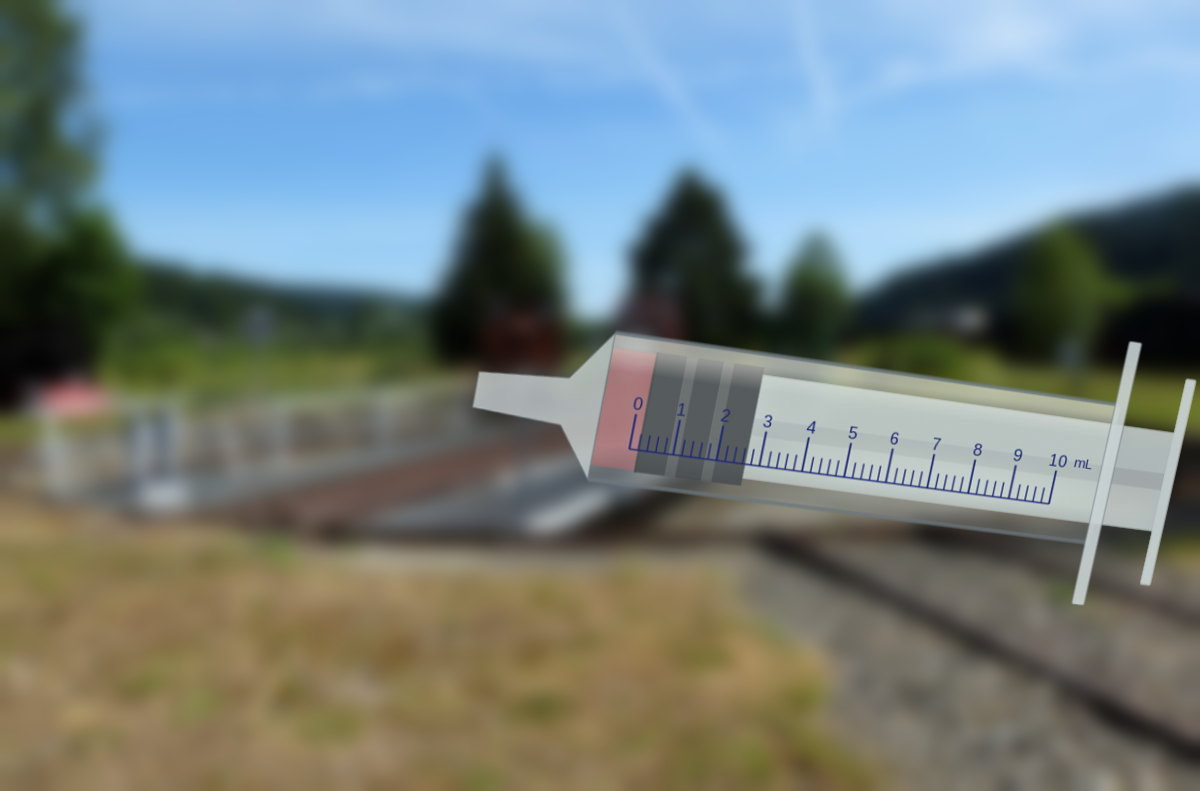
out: {"value": 0.2, "unit": "mL"}
